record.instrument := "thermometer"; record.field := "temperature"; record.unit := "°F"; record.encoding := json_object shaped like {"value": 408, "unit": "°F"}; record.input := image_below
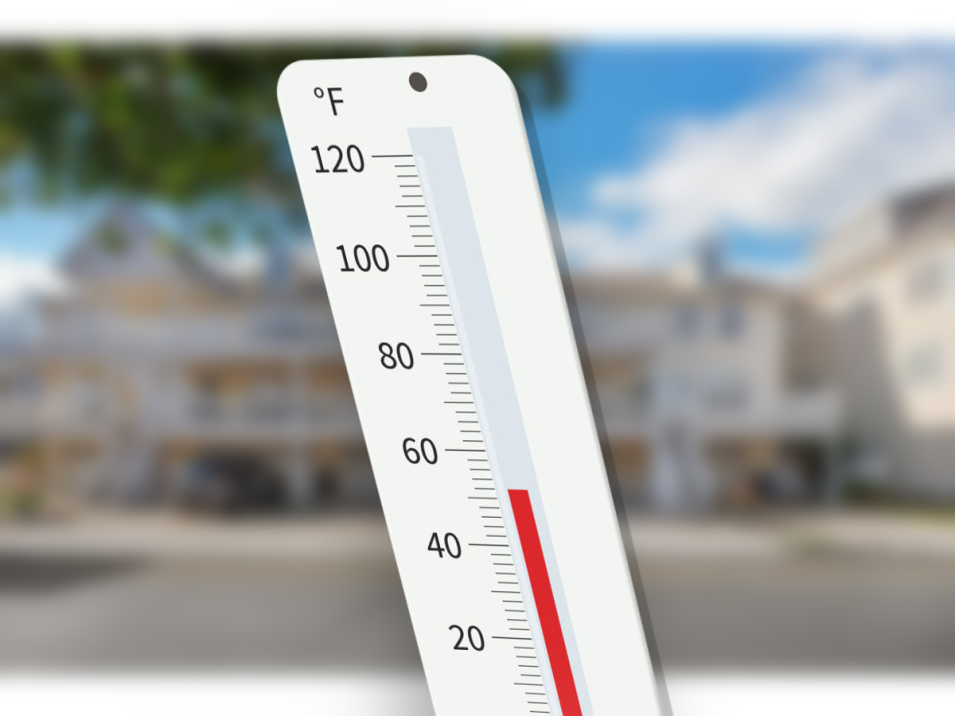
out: {"value": 52, "unit": "°F"}
